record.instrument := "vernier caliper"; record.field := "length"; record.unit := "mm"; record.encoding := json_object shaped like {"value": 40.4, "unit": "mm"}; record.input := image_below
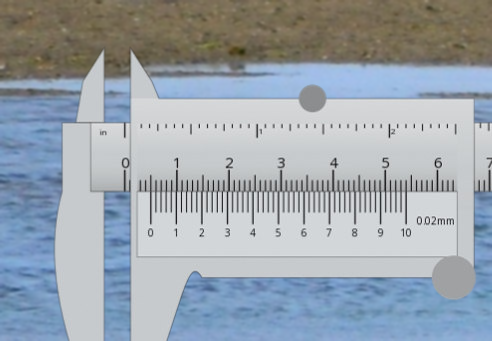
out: {"value": 5.0, "unit": "mm"}
